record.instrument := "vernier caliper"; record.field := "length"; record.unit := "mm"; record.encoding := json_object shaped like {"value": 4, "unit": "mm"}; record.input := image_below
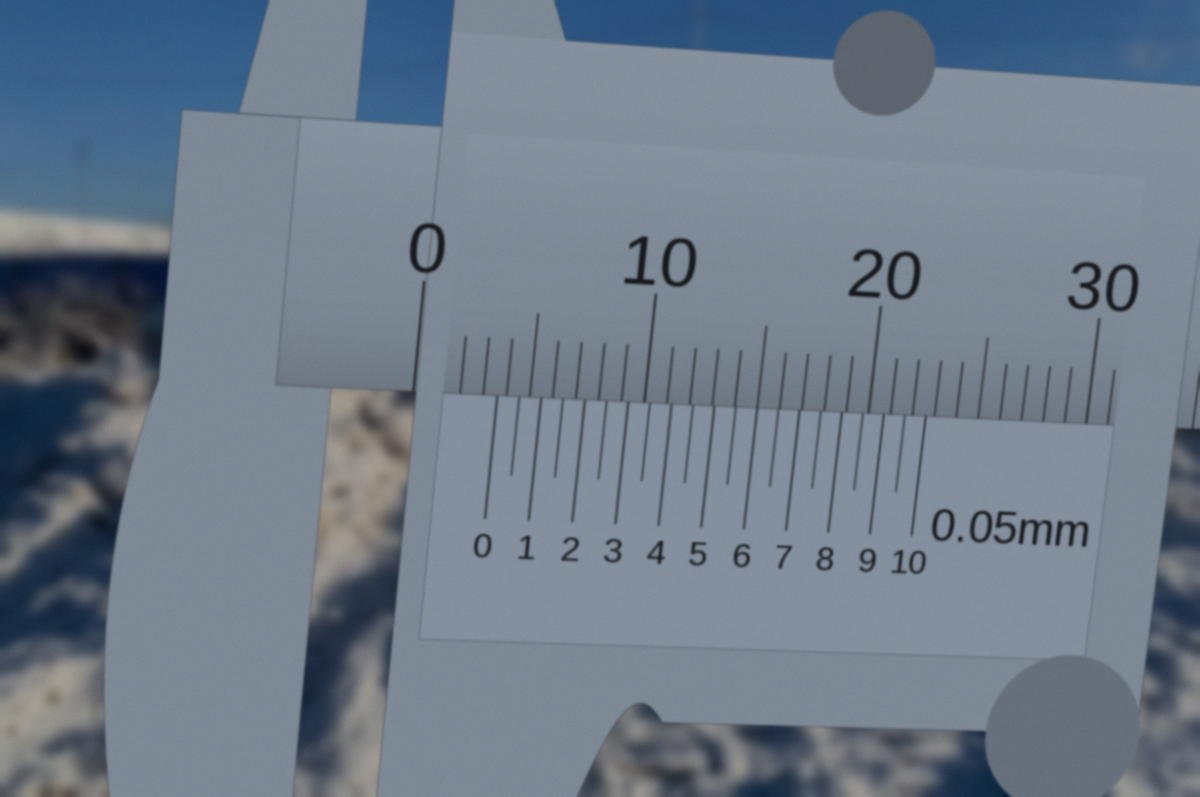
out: {"value": 3.6, "unit": "mm"}
